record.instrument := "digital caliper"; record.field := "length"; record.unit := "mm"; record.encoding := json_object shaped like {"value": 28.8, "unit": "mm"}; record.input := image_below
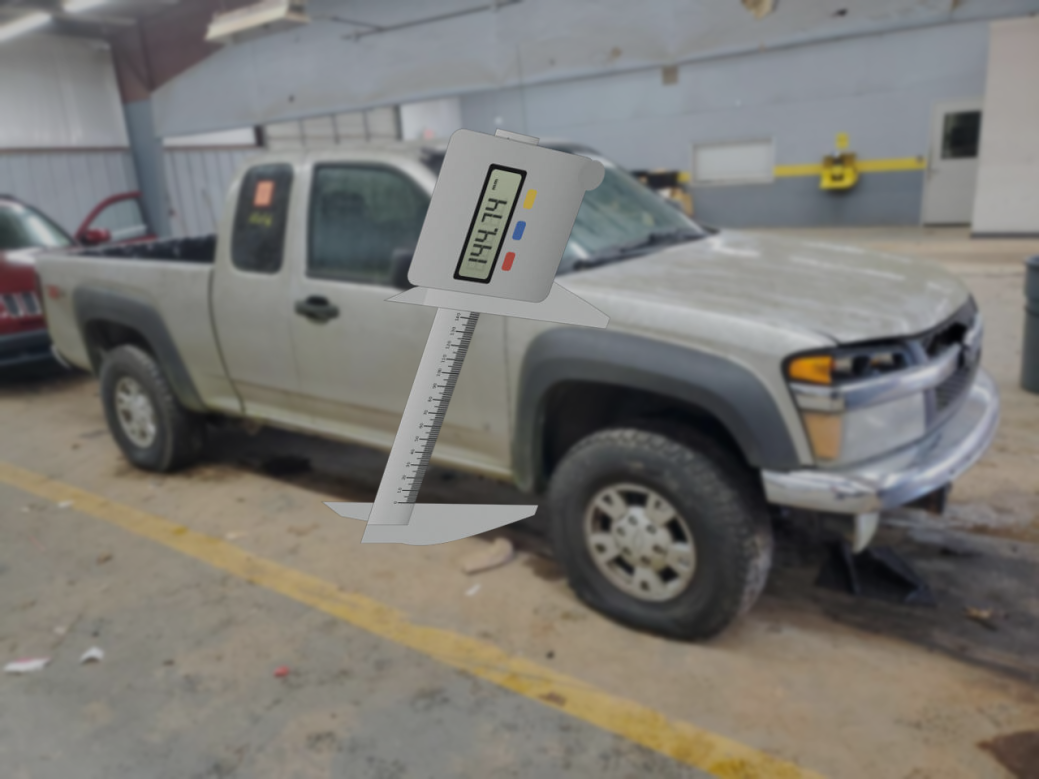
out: {"value": 144.74, "unit": "mm"}
